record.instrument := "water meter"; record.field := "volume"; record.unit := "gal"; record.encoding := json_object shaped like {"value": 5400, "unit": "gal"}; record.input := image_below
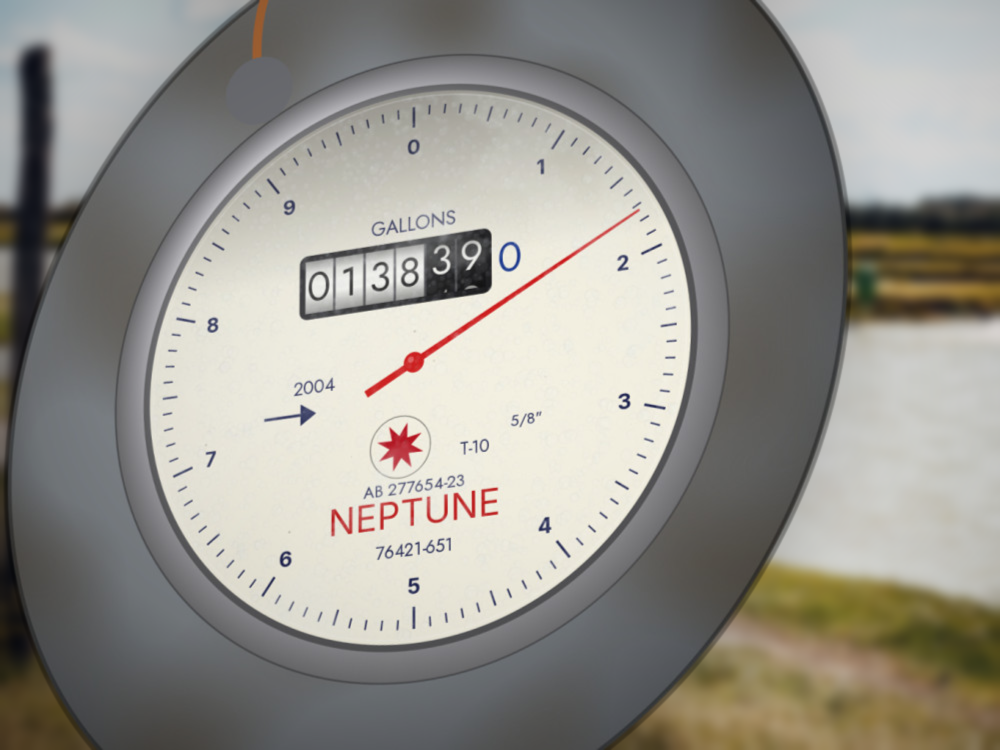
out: {"value": 138391.7, "unit": "gal"}
